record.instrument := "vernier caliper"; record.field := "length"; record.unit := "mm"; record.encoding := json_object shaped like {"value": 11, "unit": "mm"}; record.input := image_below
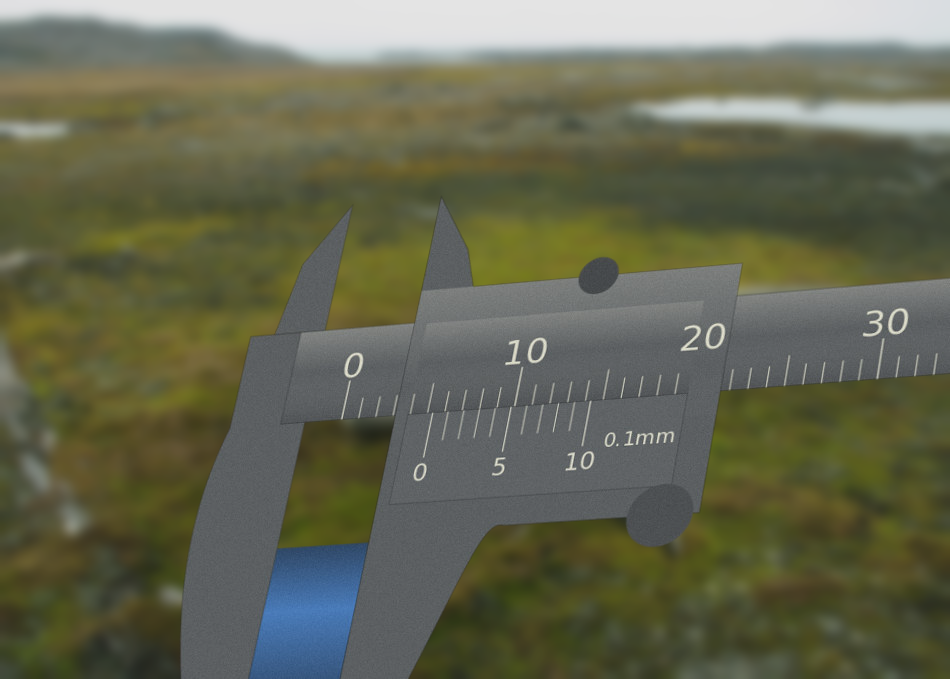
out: {"value": 5.3, "unit": "mm"}
